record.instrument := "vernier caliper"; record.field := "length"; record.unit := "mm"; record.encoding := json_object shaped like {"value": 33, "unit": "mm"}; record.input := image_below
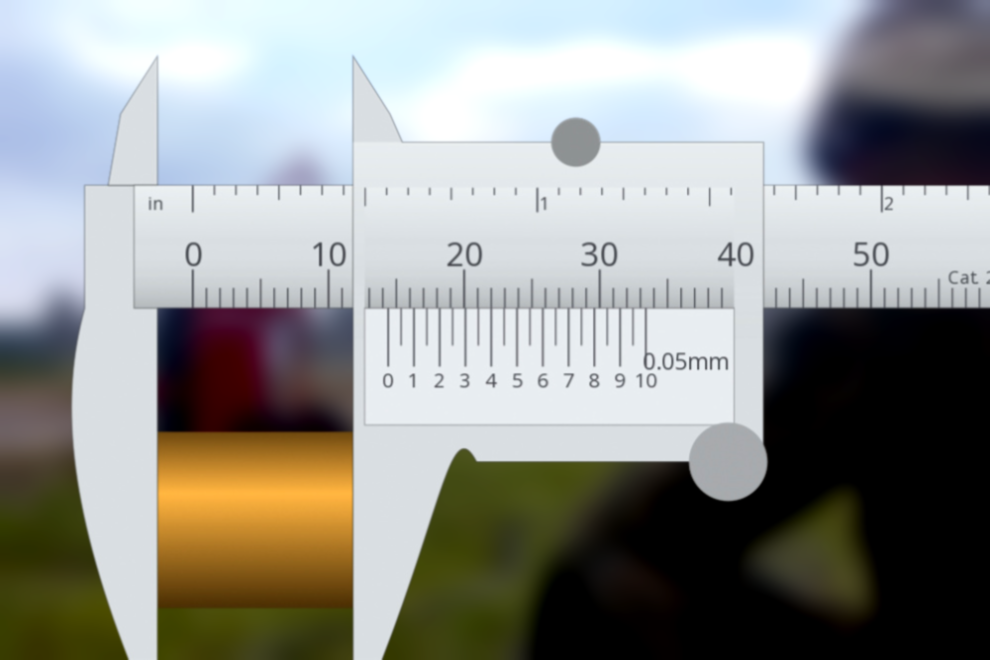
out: {"value": 14.4, "unit": "mm"}
